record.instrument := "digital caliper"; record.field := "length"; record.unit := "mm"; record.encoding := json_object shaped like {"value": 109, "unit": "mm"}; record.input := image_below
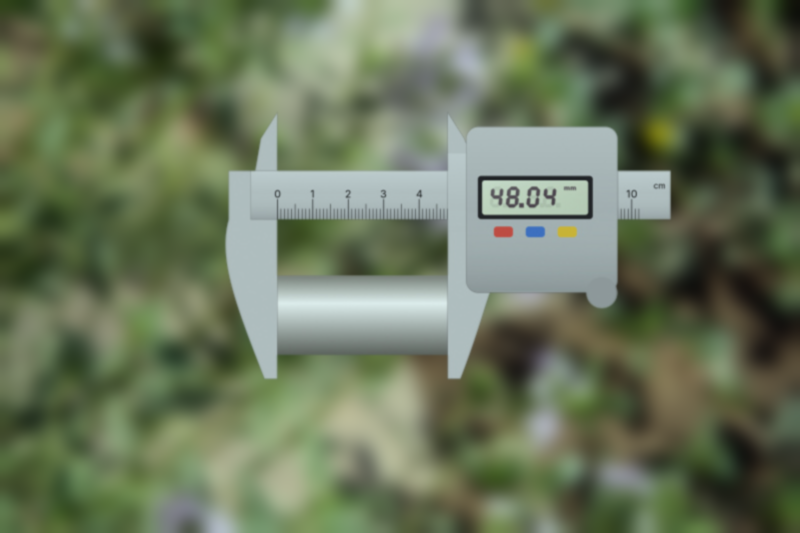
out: {"value": 48.04, "unit": "mm"}
